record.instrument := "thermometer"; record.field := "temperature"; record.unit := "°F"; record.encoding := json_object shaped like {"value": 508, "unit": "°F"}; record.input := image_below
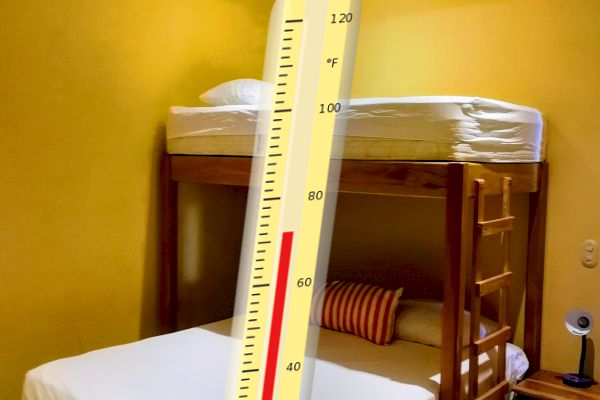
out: {"value": 72, "unit": "°F"}
